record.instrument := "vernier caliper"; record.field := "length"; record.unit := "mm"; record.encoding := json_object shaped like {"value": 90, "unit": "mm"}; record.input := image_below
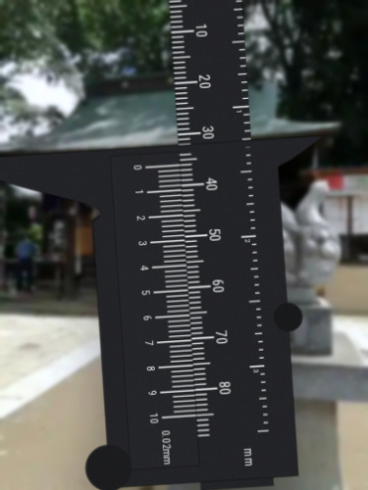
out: {"value": 36.0, "unit": "mm"}
